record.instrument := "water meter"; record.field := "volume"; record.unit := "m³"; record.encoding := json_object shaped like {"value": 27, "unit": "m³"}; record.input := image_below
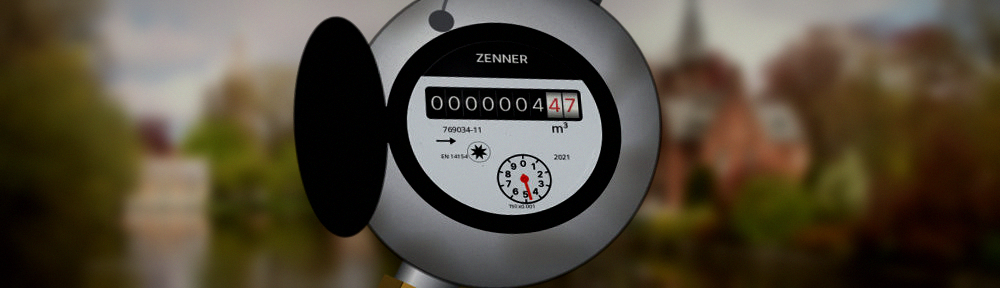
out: {"value": 4.474, "unit": "m³"}
